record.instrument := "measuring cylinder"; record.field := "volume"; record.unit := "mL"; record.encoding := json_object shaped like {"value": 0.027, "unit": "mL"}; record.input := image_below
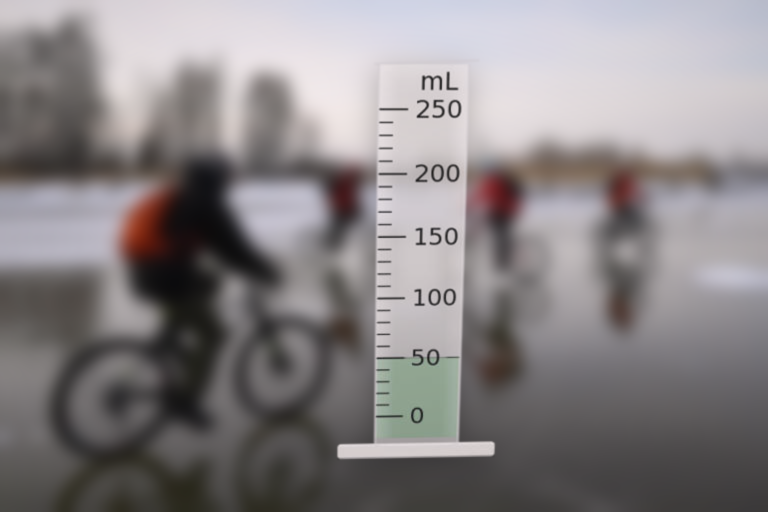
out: {"value": 50, "unit": "mL"}
